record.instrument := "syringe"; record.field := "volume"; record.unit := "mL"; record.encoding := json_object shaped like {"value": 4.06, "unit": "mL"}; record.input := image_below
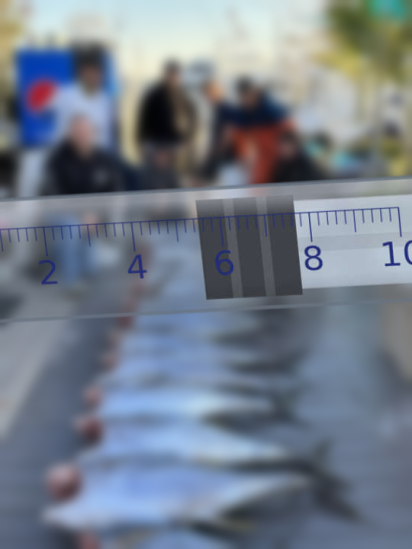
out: {"value": 5.5, "unit": "mL"}
